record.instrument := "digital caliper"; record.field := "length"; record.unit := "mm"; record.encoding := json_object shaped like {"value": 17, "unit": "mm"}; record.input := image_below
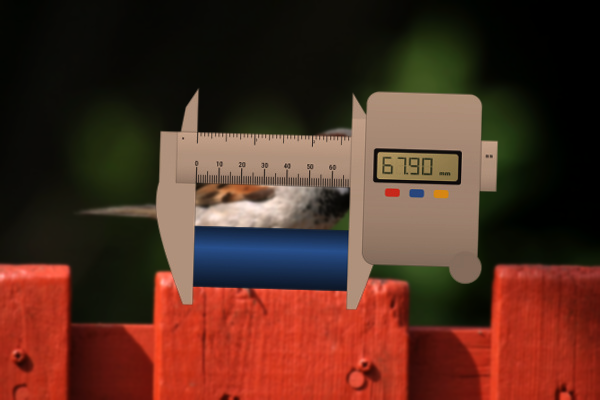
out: {"value": 67.90, "unit": "mm"}
